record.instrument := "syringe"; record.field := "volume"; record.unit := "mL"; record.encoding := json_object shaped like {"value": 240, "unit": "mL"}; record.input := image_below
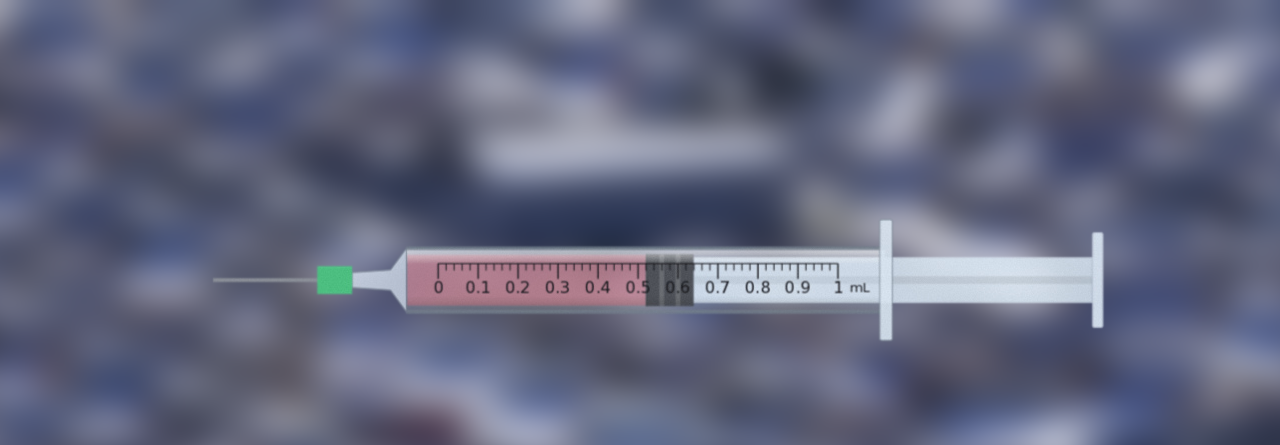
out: {"value": 0.52, "unit": "mL"}
